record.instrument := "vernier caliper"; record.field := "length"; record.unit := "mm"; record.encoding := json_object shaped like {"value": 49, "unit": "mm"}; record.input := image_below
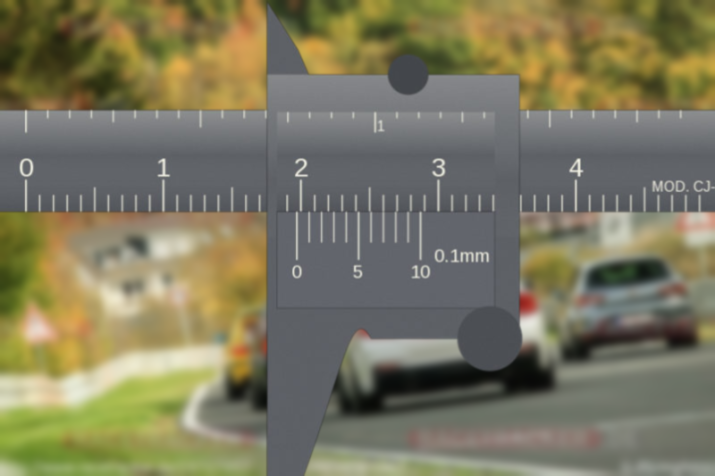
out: {"value": 19.7, "unit": "mm"}
